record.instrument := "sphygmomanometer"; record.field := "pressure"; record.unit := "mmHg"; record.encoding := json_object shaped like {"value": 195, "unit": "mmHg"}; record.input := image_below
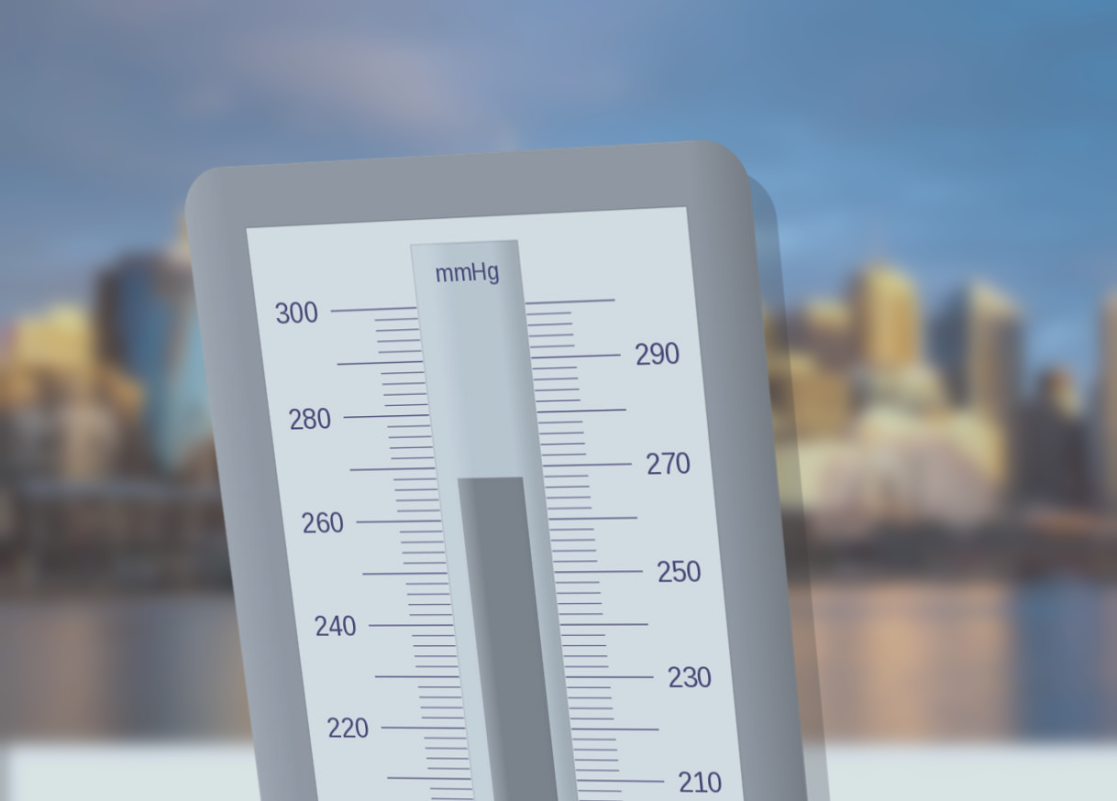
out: {"value": 268, "unit": "mmHg"}
